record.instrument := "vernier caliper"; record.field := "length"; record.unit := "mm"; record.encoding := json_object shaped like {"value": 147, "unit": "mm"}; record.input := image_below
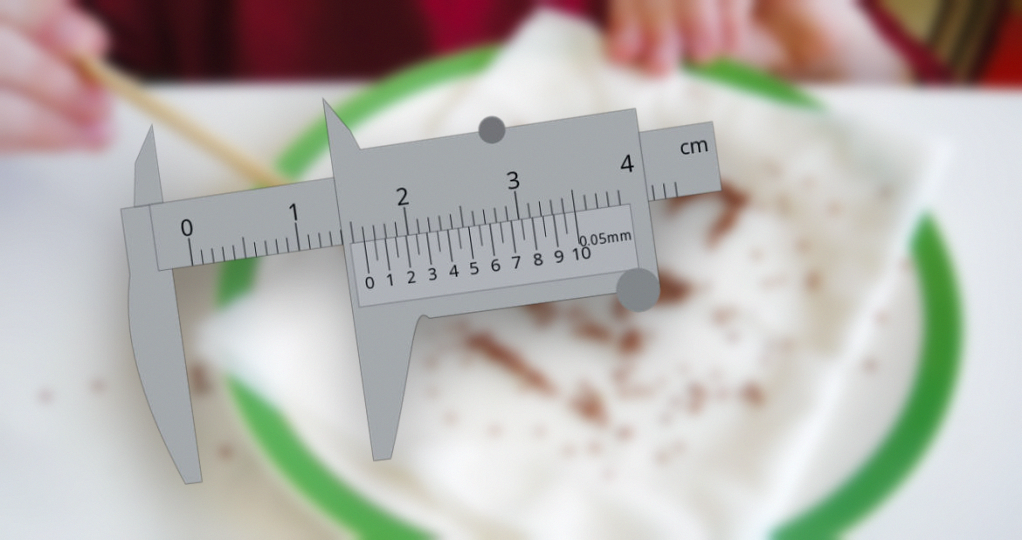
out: {"value": 16.0, "unit": "mm"}
